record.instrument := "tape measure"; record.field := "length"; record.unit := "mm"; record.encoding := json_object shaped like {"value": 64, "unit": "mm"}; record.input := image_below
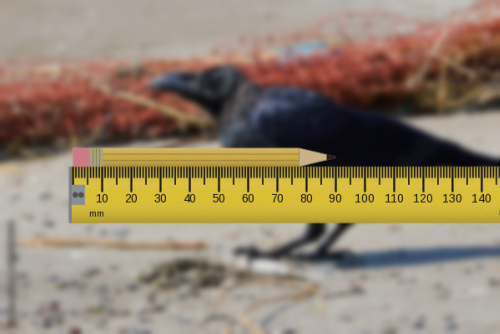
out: {"value": 90, "unit": "mm"}
